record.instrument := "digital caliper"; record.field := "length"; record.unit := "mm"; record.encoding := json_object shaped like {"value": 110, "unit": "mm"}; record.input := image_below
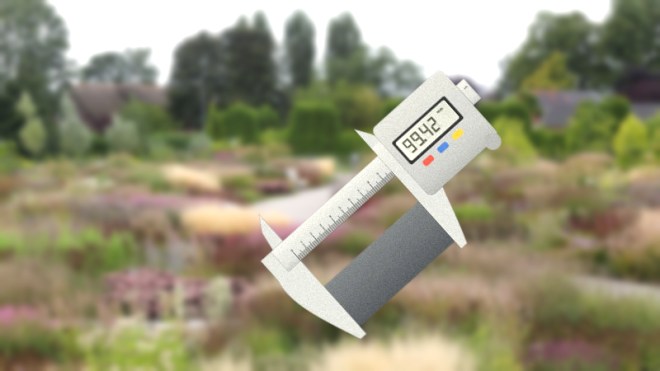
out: {"value": 99.42, "unit": "mm"}
